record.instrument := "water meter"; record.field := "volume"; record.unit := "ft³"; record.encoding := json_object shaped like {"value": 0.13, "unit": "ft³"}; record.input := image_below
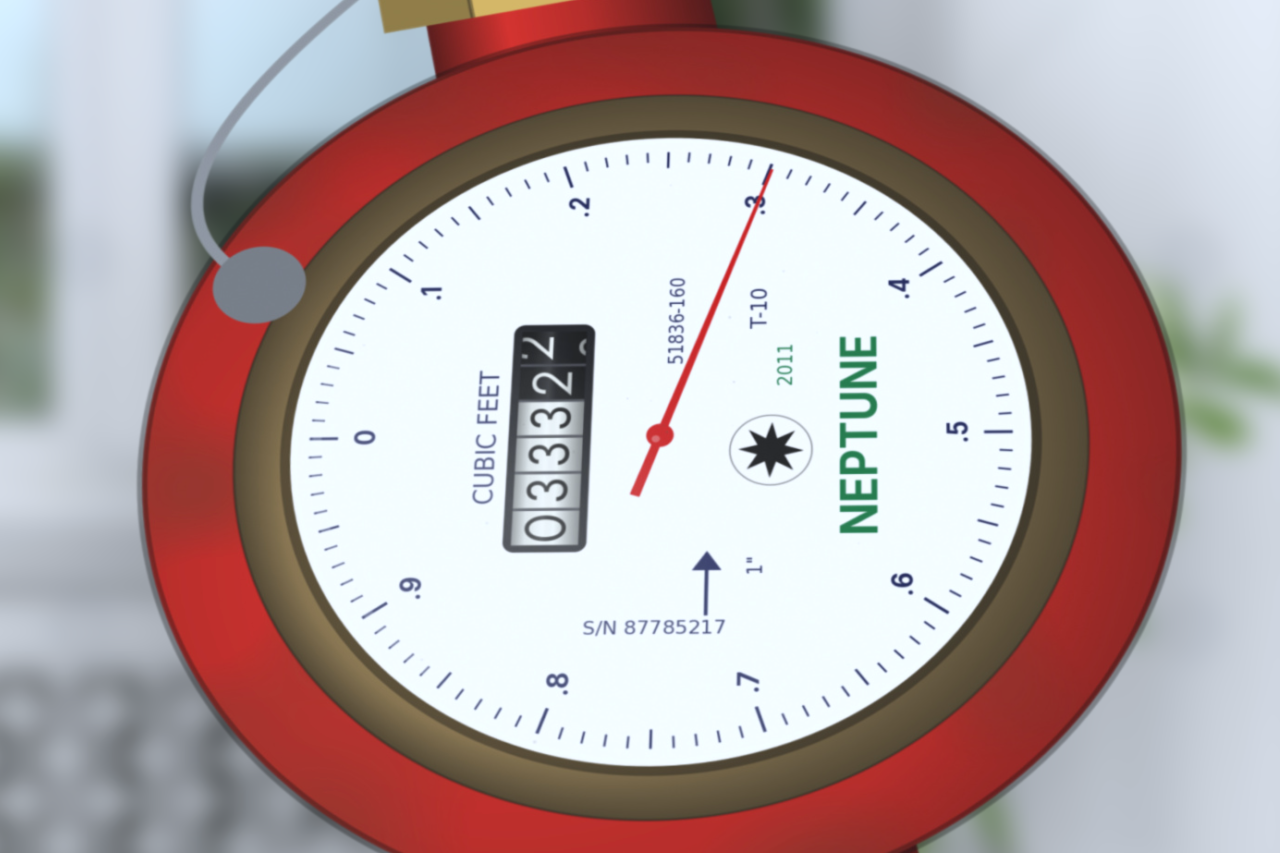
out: {"value": 33322.30, "unit": "ft³"}
